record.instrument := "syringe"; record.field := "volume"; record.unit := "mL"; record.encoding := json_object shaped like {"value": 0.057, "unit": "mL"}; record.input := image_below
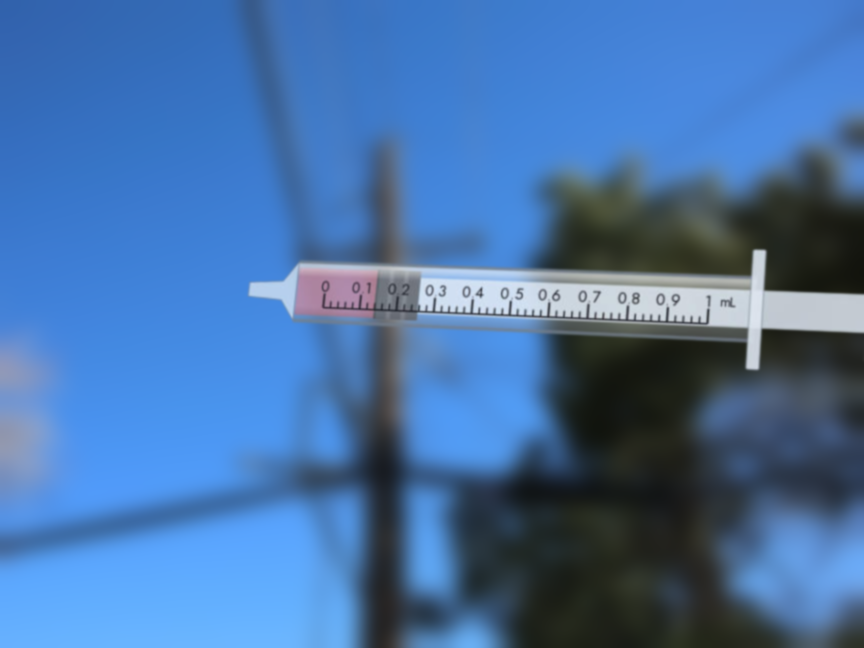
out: {"value": 0.14, "unit": "mL"}
